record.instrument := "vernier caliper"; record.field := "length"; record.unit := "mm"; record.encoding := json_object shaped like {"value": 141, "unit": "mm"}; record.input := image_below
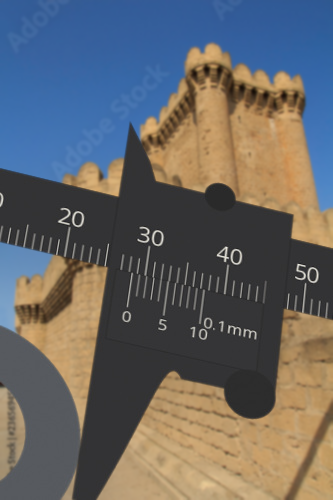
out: {"value": 28.4, "unit": "mm"}
